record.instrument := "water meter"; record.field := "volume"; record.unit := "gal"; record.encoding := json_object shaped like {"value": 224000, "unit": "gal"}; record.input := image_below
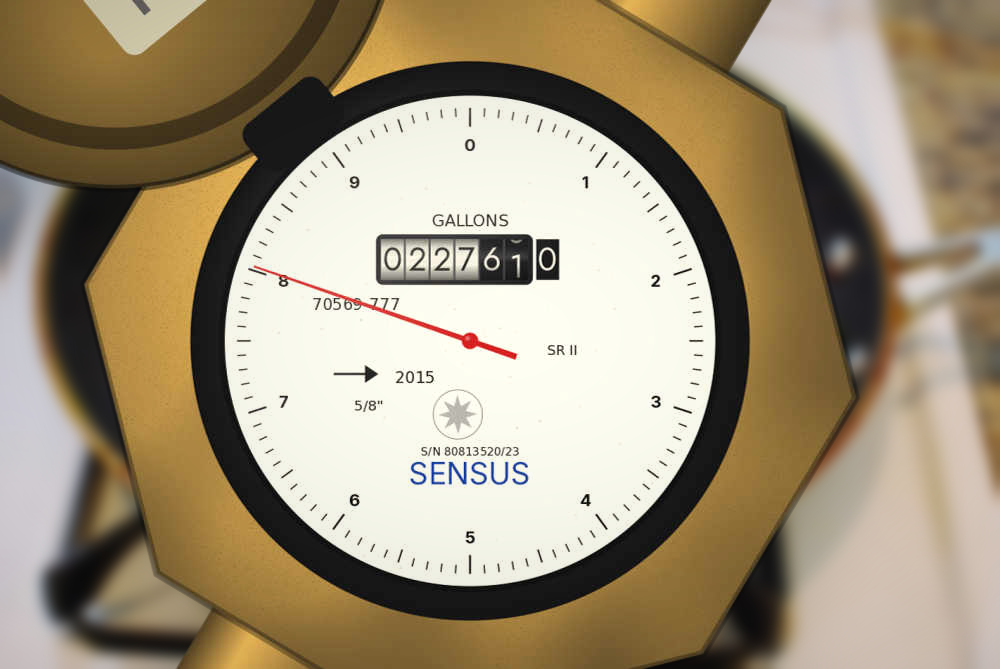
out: {"value": 227608.0, "unit": "gal"}
